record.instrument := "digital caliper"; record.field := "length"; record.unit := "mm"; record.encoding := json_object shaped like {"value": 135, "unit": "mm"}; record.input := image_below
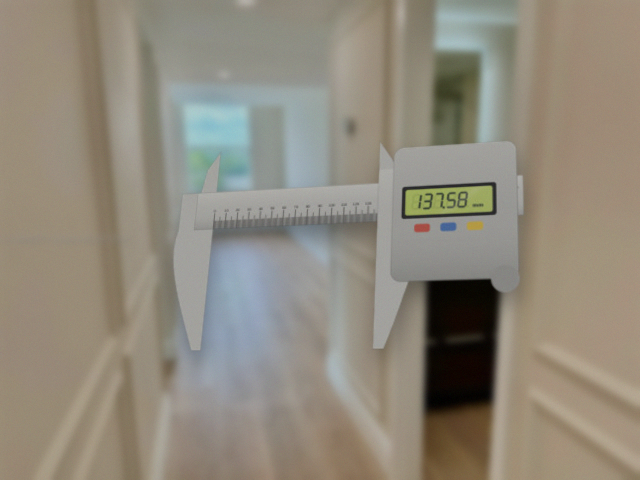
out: {"value": 137.58, "unit": "mm"}
